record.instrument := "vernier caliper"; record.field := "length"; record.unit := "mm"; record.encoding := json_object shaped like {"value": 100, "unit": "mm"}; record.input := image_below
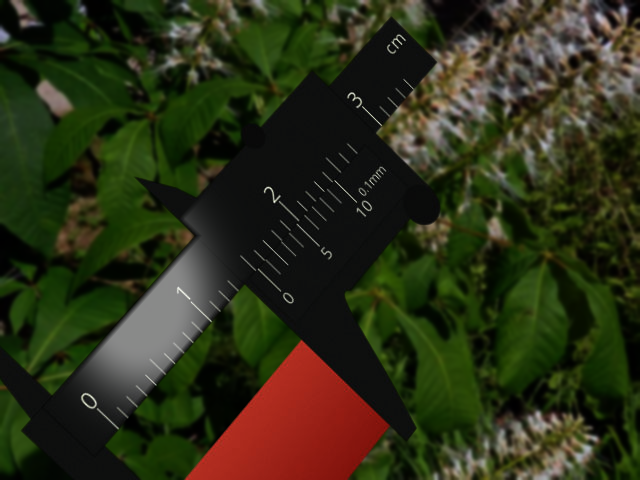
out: {"value": 15.2, "unit": "mm"}
